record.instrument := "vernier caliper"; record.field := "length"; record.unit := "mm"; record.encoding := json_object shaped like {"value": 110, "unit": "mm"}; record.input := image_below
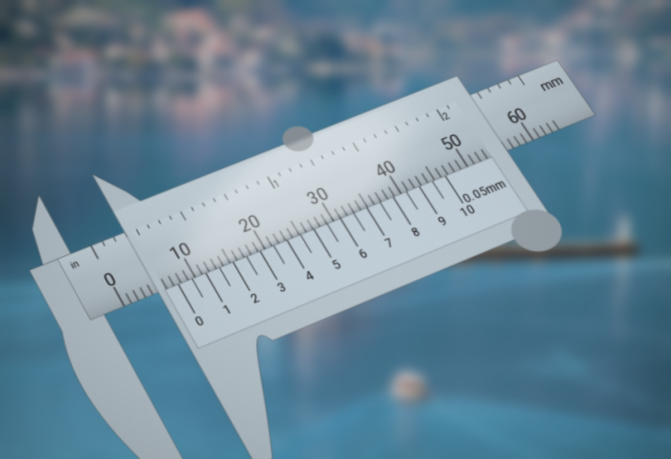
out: {"value": 7.6, "unit": "mm"}
